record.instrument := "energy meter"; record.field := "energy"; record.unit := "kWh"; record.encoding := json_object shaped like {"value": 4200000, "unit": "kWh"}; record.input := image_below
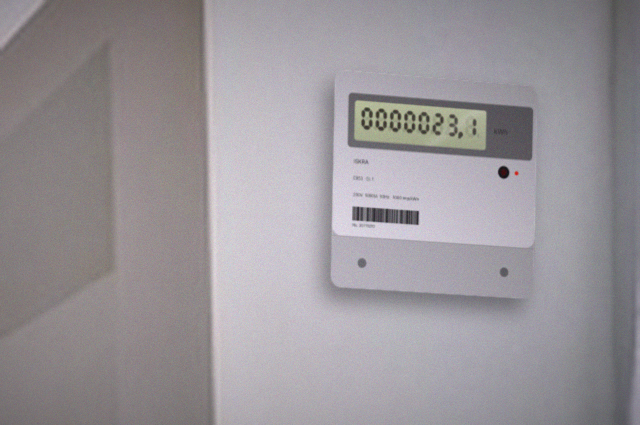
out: {"value": 23.1, "unit": "kWh"}
